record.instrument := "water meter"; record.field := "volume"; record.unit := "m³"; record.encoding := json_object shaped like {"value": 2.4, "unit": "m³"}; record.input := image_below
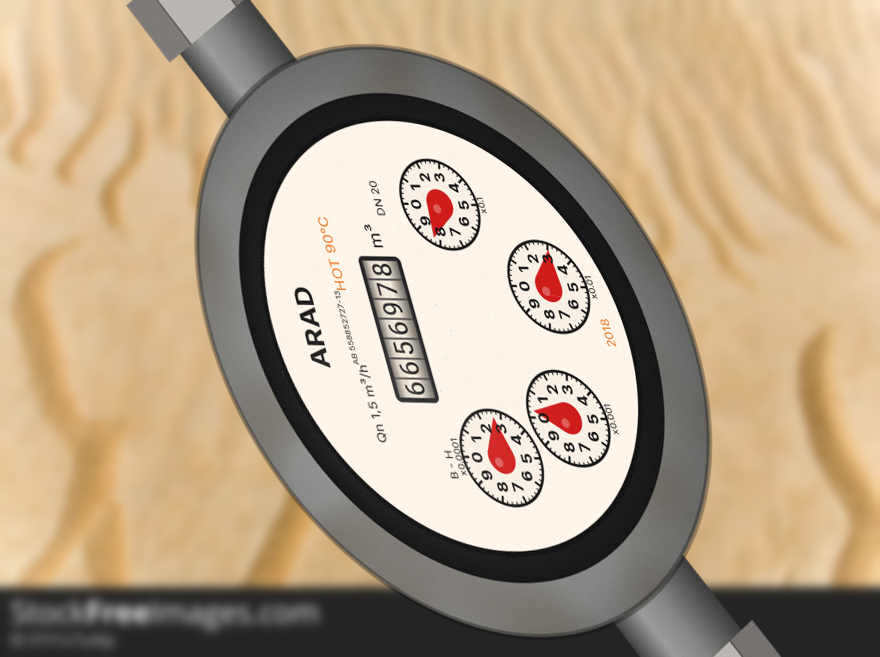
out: {"value": 6656978.8302, "unit": "m³"}
